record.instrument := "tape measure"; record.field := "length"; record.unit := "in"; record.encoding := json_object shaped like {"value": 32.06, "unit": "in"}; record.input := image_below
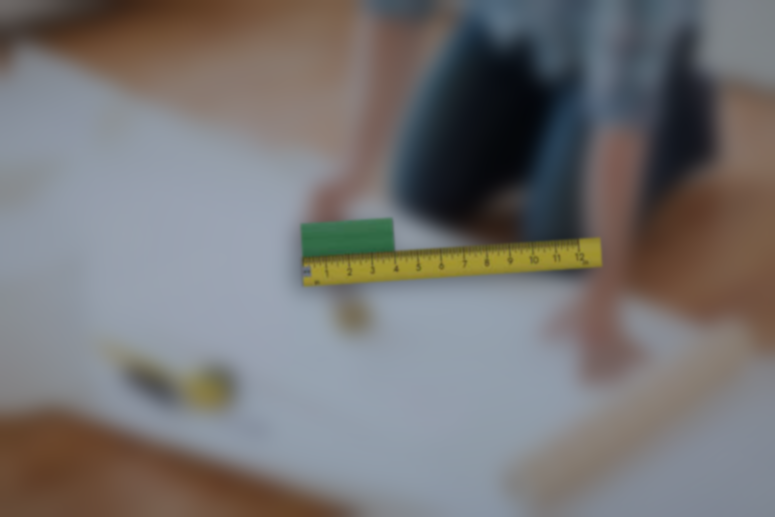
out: {"value": 4, "unit": "in"}
